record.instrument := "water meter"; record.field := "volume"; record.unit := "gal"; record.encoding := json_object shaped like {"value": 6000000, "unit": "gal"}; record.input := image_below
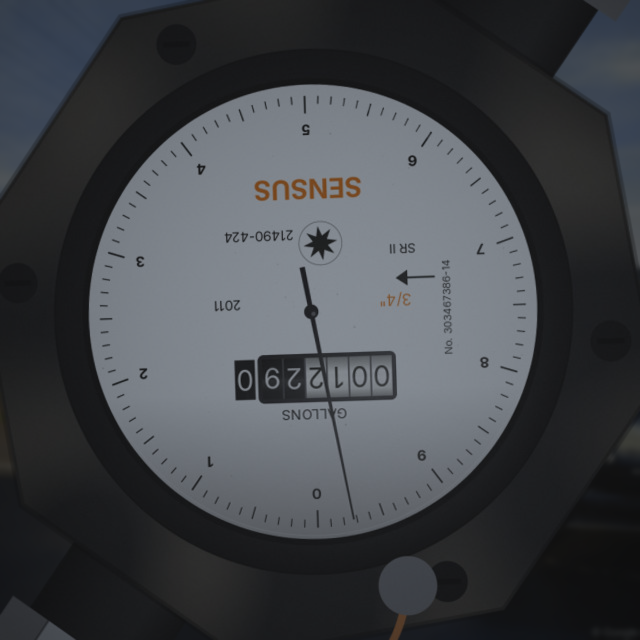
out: {"value": 12289.7, "unit": "gal"}
